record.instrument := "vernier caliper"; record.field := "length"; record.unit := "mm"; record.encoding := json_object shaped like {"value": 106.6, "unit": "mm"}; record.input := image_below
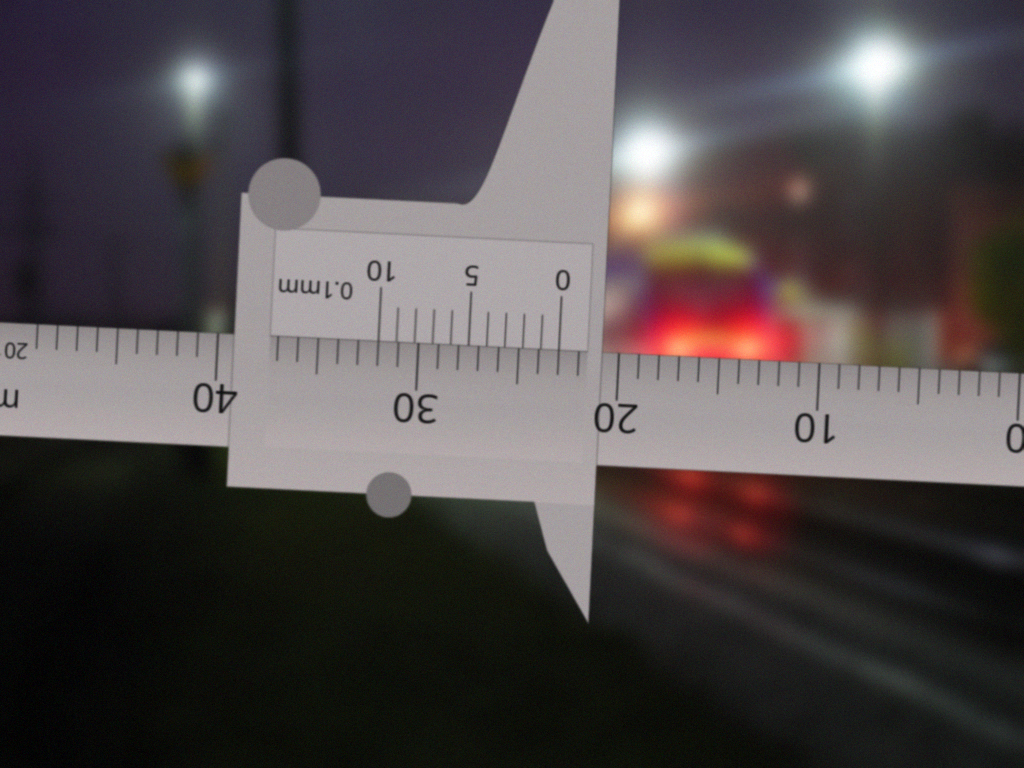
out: {"value": 23.0, "unit": "mm"}
